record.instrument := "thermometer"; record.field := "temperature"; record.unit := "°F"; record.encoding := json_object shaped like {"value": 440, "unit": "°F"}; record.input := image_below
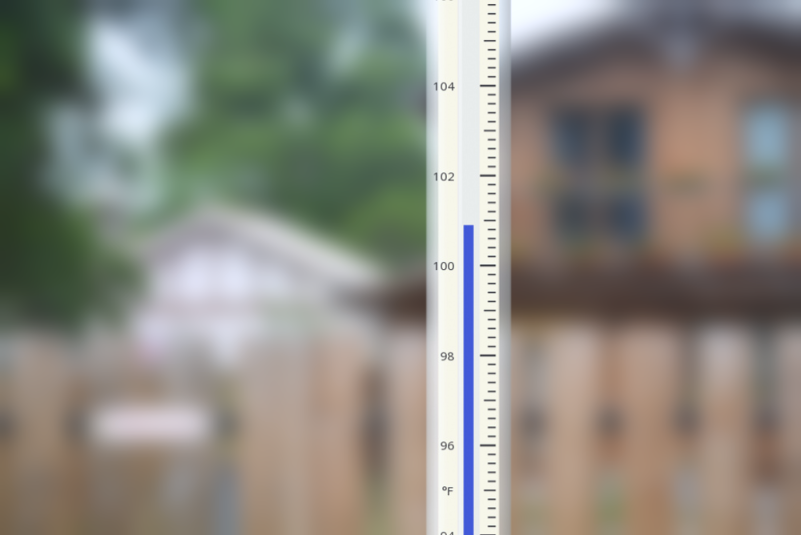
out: {"value": 100.9, "unit": "°F"}
